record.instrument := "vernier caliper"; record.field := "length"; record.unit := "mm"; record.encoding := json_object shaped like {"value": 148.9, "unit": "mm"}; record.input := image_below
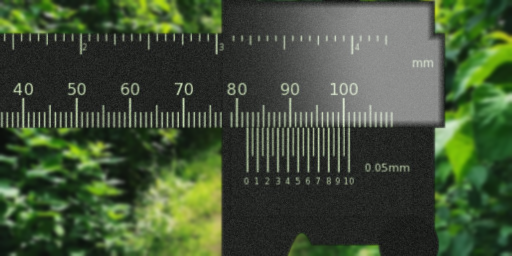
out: {"value": 82.0, "unit": "mm"}
